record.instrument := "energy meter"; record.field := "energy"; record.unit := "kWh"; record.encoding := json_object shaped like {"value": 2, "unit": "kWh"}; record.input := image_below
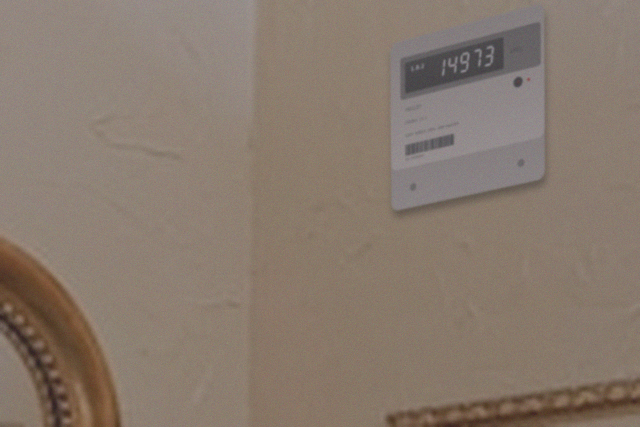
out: {"value": 14973, "unit": "kWh"}
